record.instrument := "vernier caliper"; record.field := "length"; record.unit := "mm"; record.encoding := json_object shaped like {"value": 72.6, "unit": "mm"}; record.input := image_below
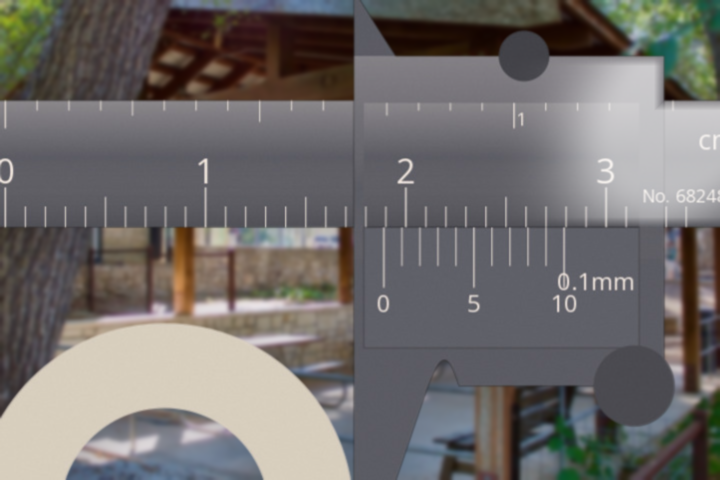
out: {"value": 18.9, "unit": "mm"}
